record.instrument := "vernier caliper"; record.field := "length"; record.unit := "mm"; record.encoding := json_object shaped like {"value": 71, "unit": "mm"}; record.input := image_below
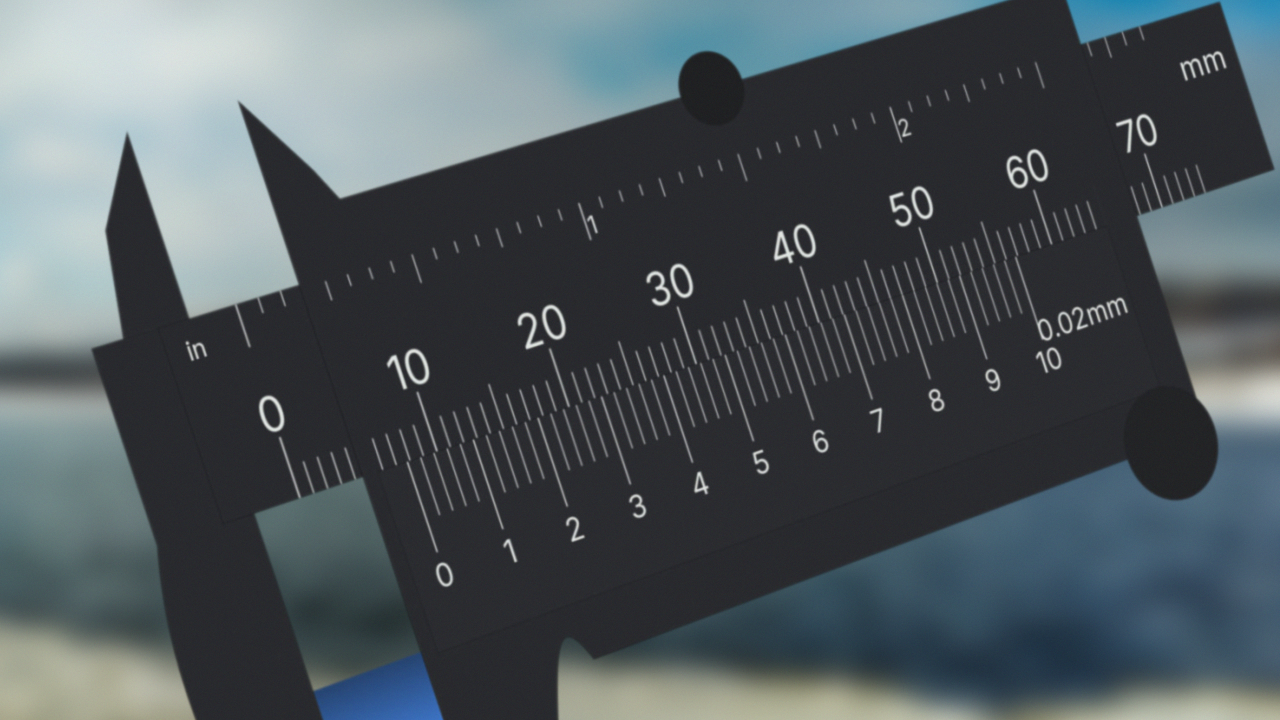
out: {"value": 7.8, "unit": "mm"}
